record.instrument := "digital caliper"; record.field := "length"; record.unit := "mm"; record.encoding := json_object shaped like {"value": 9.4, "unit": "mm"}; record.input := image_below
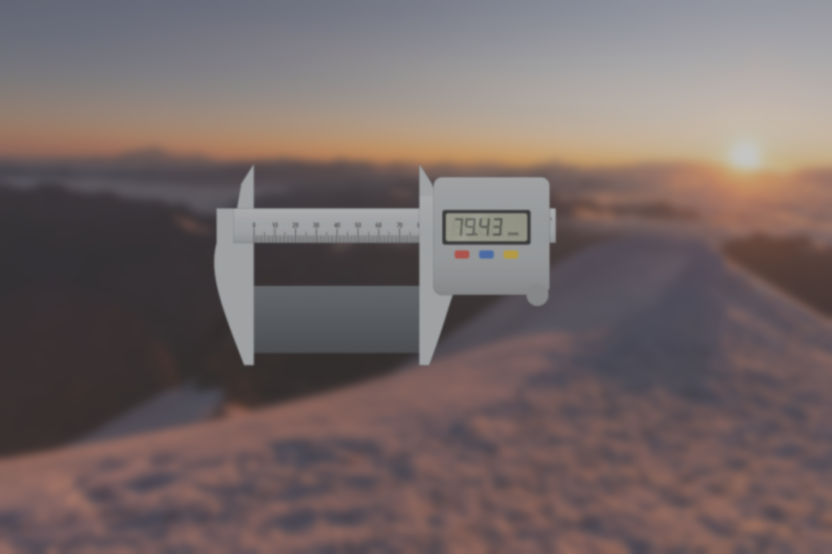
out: {"value": 79.43, "unit": "mm"}
